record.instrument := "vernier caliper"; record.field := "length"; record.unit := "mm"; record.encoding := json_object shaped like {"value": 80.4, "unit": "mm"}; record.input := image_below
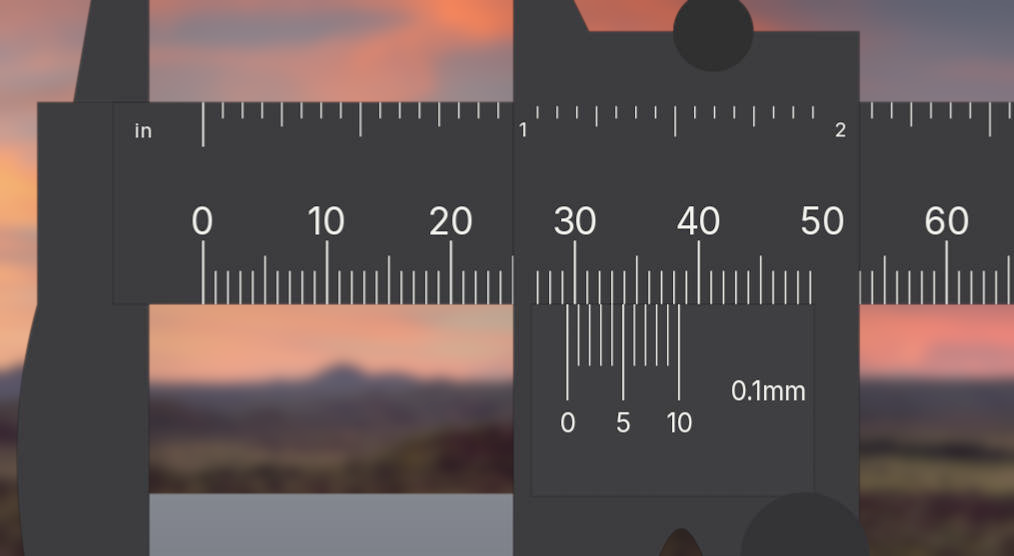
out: {"value": 29.4, "unit": "mm"}
